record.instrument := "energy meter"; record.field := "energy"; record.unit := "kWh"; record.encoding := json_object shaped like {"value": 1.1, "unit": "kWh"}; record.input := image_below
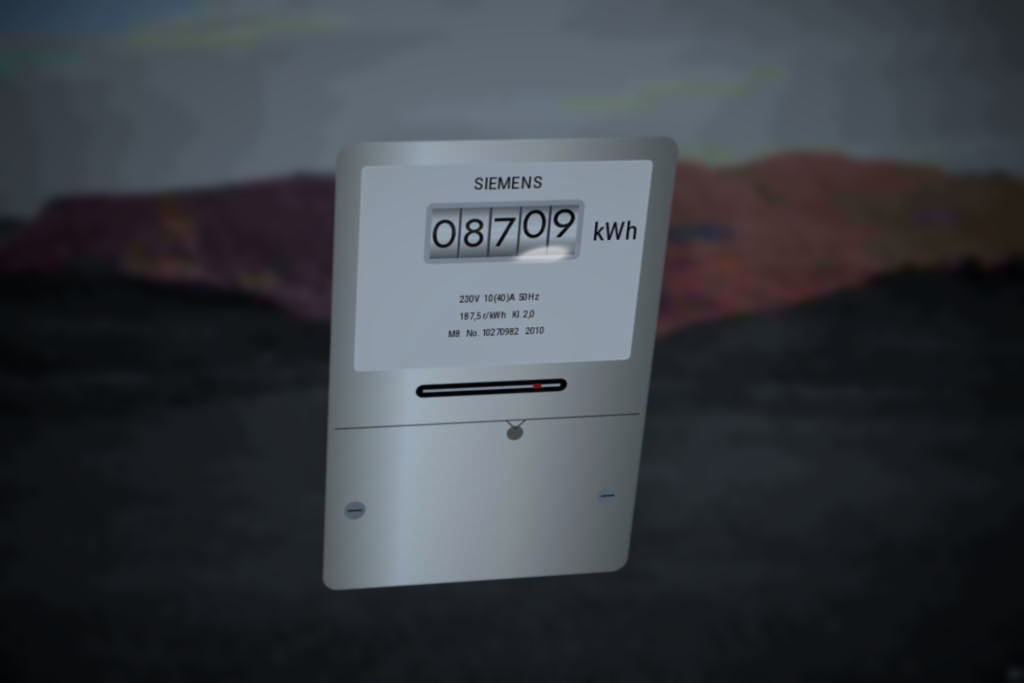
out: {"value": 8709, "unit": "kWh"}
